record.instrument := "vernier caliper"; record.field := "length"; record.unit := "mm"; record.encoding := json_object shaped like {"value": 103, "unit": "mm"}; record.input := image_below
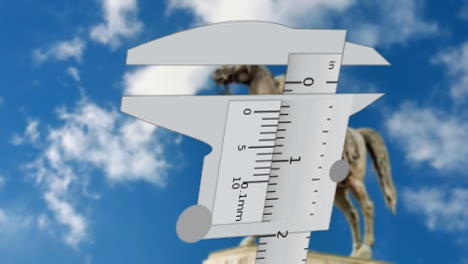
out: {"value": 3.6, "unit": "mm"}
